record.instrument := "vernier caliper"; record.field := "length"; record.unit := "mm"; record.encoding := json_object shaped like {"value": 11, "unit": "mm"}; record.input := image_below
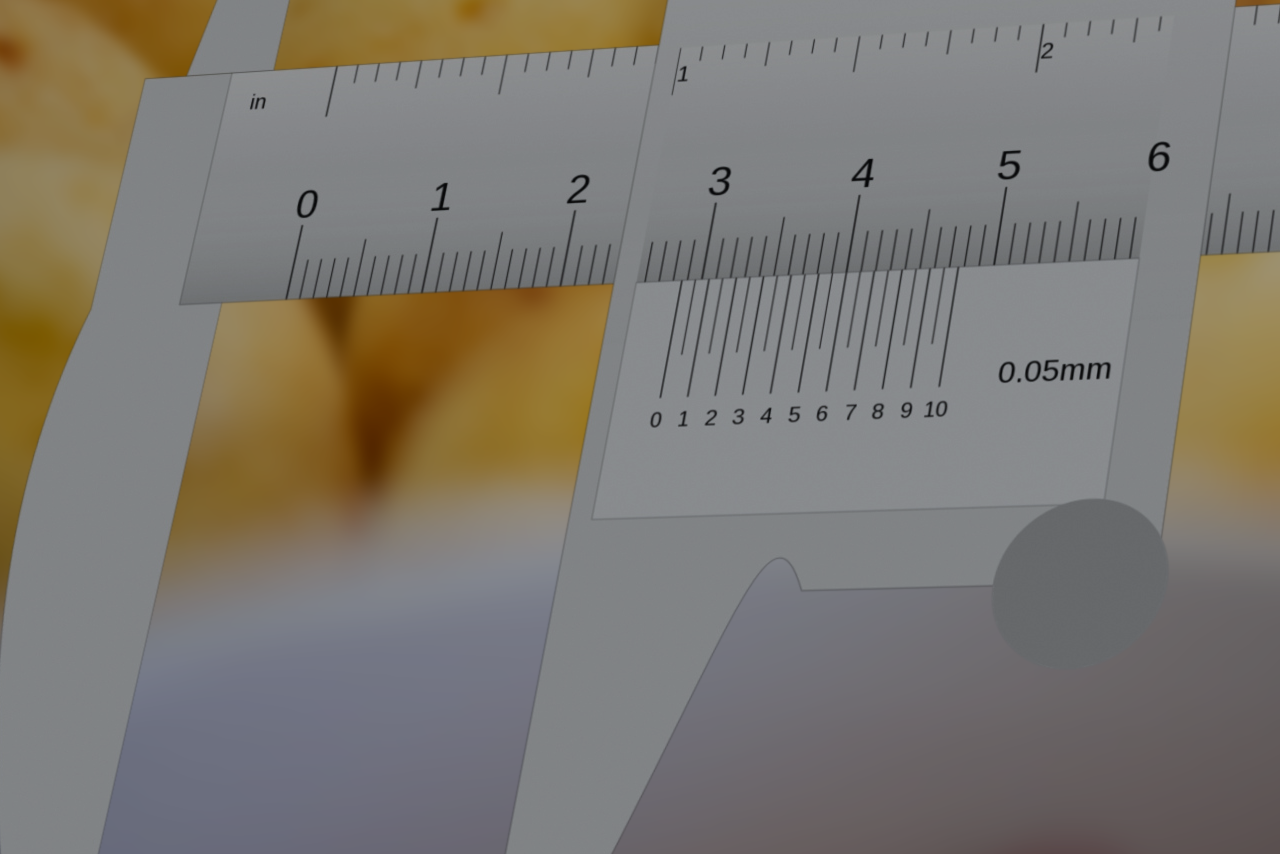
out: {"value": 28.6, "unit": "mm"}
